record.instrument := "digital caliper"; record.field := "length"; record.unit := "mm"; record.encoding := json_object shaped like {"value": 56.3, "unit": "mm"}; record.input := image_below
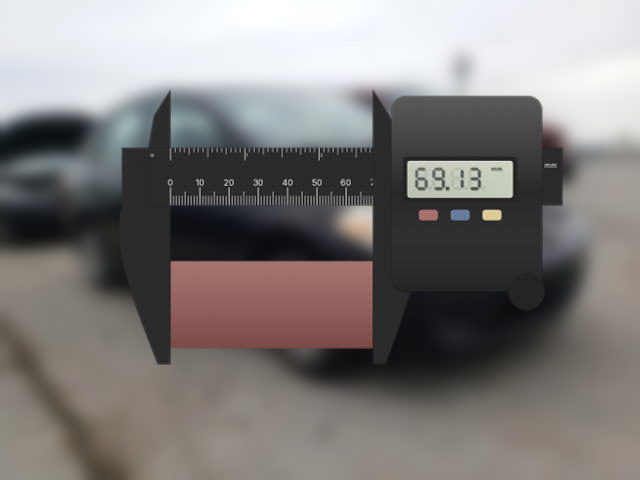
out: {"value": 69.13, "unit": "mm"}
